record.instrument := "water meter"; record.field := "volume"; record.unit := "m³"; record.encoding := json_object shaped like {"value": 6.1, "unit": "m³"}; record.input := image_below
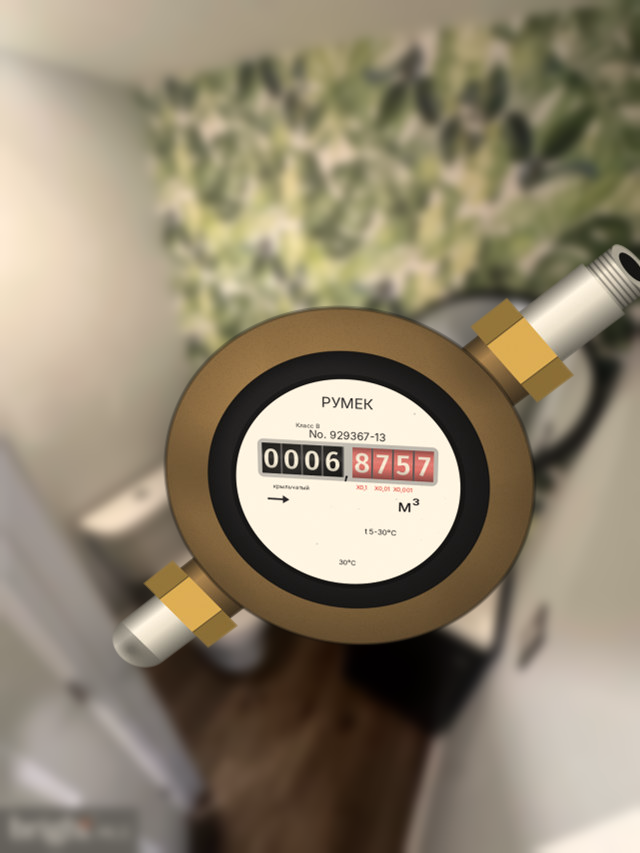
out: {"value": 6.8757, "unit": "m³"}
